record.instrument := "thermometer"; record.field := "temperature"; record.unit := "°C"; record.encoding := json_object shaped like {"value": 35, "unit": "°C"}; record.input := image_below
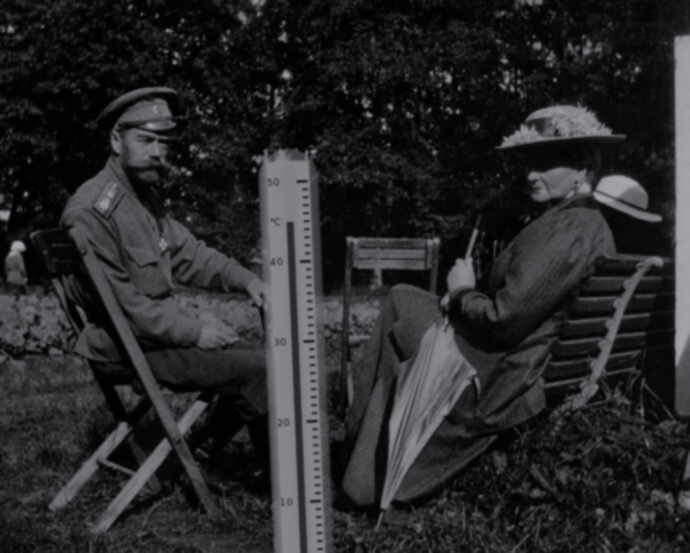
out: {"value": 45, "unit": "°C"}
